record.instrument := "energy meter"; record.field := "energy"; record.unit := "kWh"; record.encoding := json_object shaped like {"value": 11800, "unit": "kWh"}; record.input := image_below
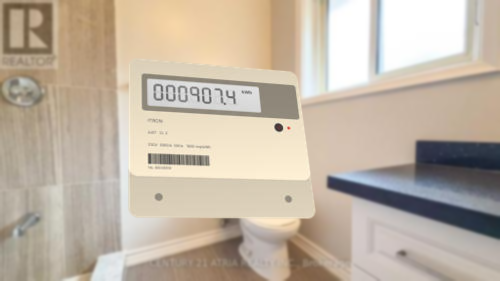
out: {"value": 907.4, "unit": "kWh"}
